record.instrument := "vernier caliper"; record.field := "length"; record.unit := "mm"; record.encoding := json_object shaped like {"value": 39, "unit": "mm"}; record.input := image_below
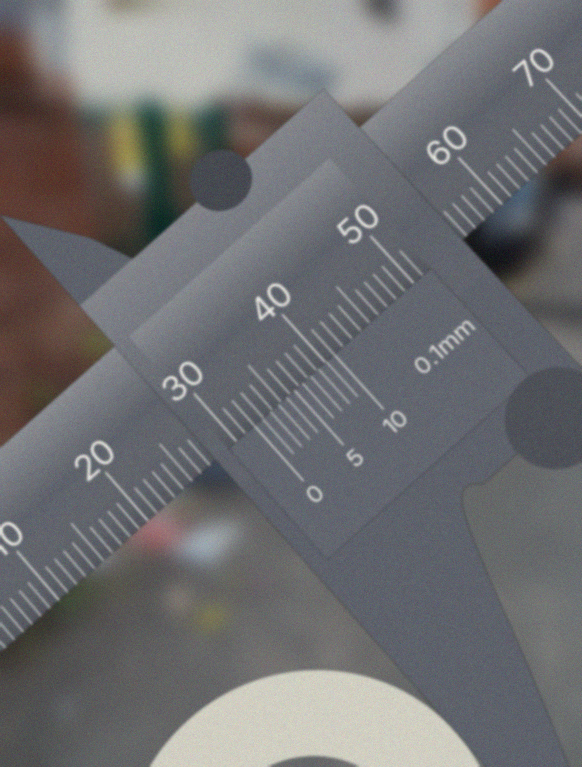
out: {"value": 32.0, "unit": "mm"}
